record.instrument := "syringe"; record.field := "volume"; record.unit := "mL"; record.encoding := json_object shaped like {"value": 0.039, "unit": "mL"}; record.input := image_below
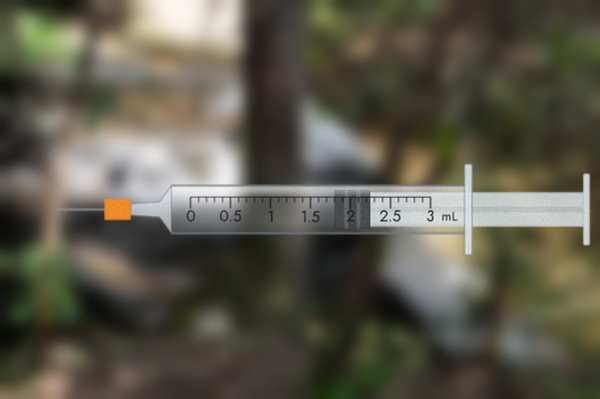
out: {"value": 1.8, "unit": "mL"}
